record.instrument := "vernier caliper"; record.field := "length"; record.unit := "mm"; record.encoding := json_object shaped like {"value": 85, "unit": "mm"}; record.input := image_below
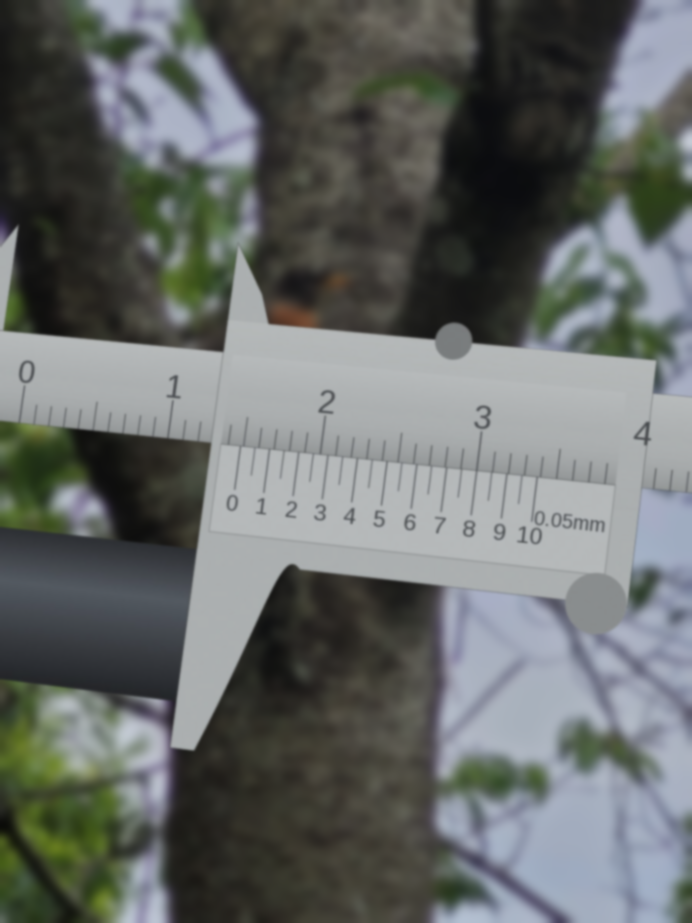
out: {"value": 14.8, "unit": "mm"}
